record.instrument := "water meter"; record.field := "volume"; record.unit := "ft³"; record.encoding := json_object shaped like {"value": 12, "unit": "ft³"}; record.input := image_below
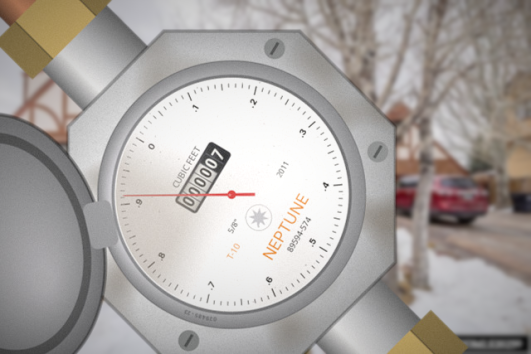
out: {"value": 6.91, "unit": "ft³"}
